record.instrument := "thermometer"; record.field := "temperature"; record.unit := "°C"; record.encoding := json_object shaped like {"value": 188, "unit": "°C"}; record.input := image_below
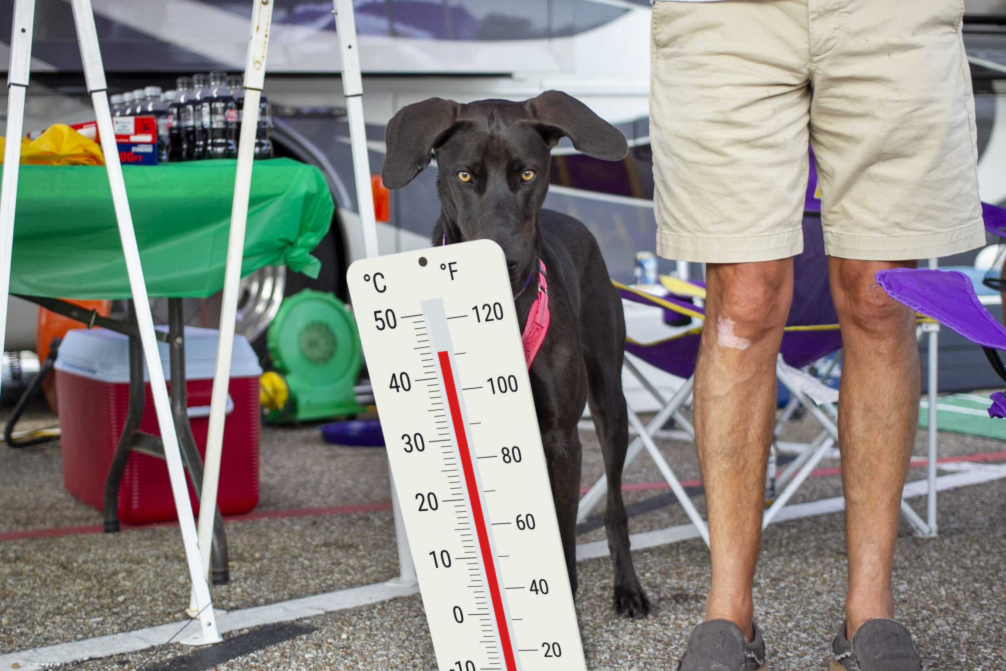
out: {"value": 44, "unit": "°C"}
